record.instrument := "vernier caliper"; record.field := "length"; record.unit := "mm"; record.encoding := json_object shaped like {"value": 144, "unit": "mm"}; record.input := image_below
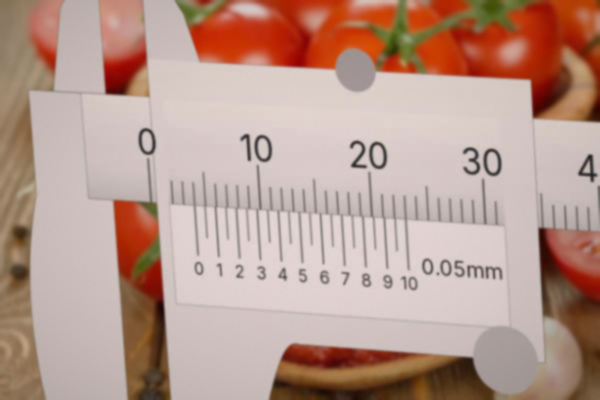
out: {"value": 4.0, "unit": "mm"}
